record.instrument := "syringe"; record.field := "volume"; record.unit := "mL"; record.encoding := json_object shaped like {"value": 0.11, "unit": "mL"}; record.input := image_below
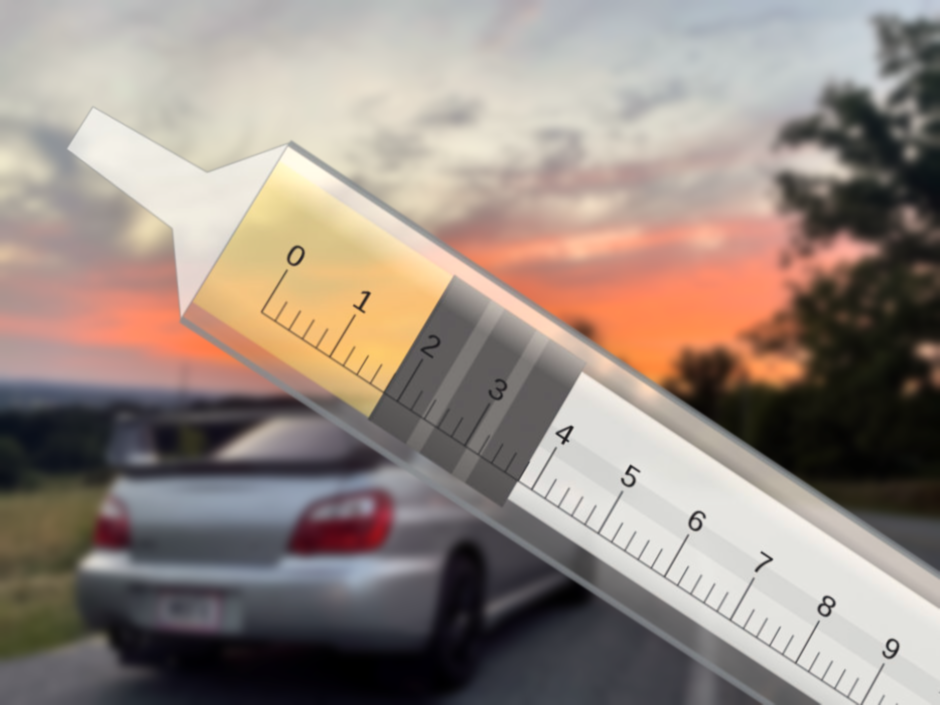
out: {"value": 1.8, "unit": "mL"}
